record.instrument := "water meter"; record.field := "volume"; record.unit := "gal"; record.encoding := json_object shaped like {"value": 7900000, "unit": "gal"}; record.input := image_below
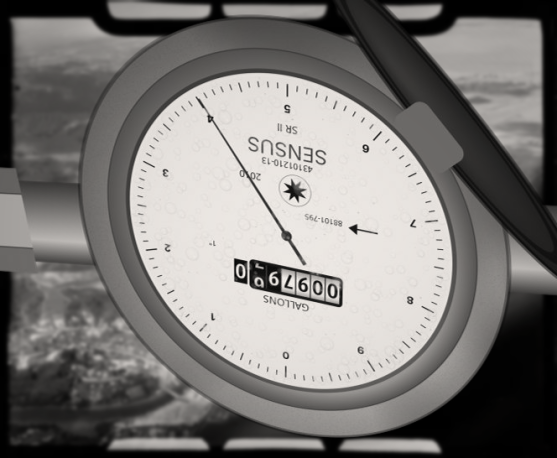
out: {"value": 97964.0, "unit": "gal"}
